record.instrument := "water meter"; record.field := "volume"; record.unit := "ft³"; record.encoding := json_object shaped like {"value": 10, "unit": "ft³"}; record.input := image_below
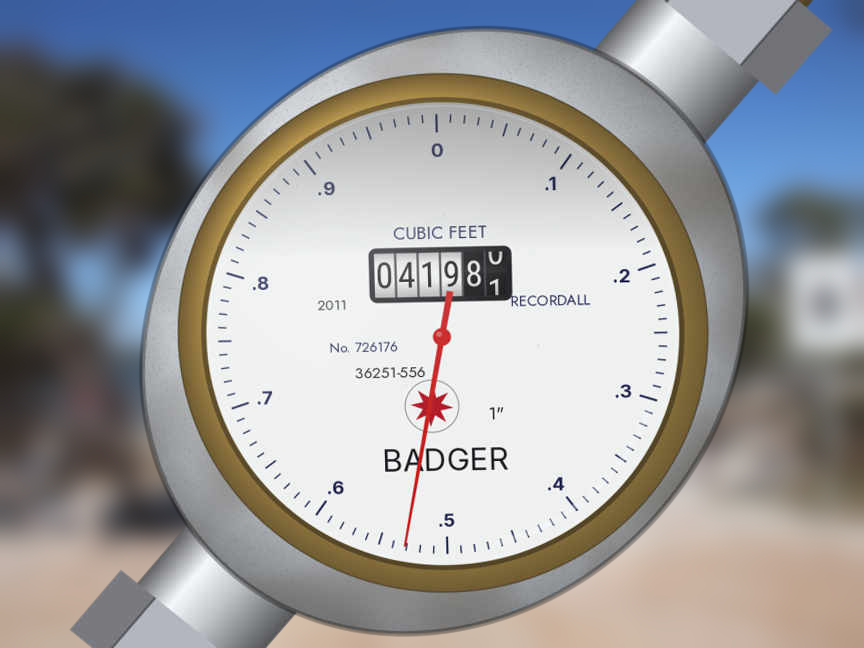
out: {"value": 41980.53, "unit": "ft³"}
